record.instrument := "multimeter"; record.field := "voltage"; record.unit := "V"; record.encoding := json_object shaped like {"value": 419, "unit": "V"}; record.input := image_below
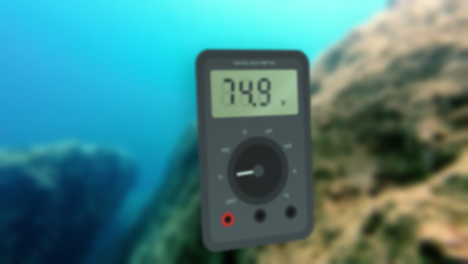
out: {"value": 74.9, "unit": "V"}
